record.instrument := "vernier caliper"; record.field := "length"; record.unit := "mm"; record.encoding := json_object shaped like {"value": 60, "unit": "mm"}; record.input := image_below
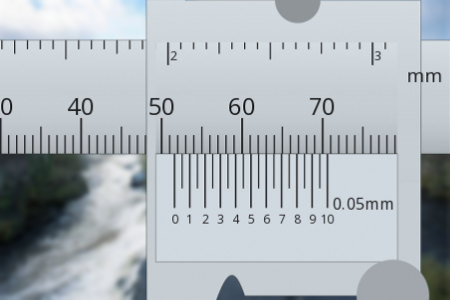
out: {"value": 51.6, "unit": "mm"}
